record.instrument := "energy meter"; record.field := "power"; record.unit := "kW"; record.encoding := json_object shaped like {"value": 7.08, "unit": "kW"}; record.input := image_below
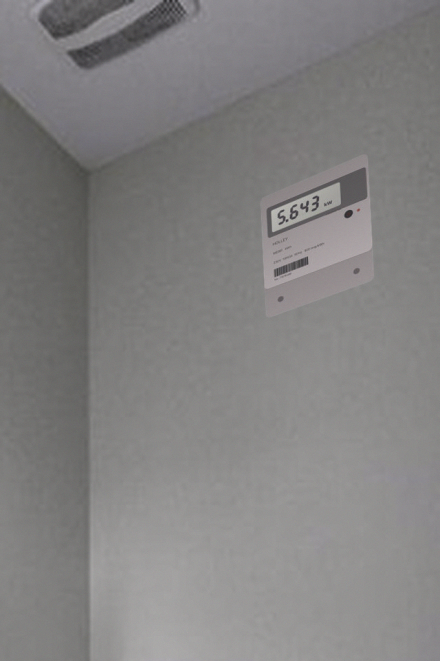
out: {"value": 5.643, "unit": "kW"}
